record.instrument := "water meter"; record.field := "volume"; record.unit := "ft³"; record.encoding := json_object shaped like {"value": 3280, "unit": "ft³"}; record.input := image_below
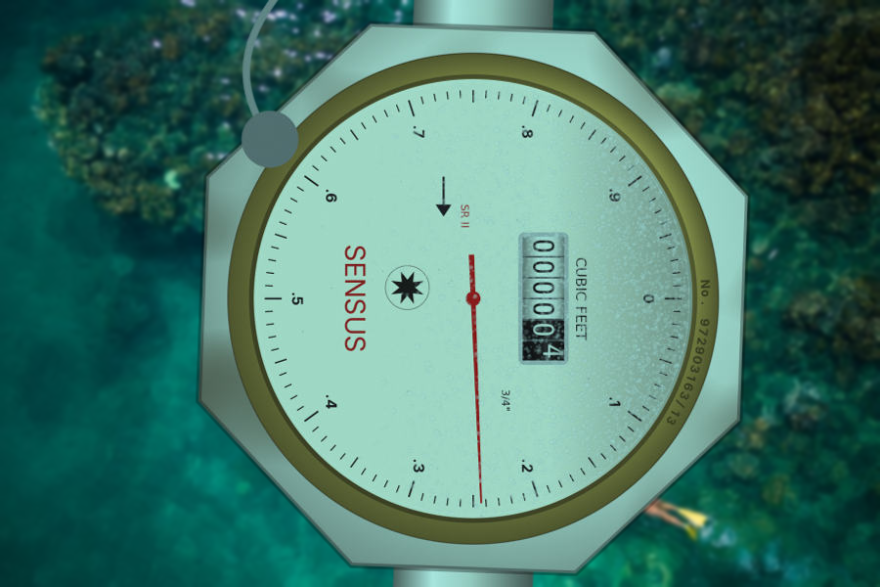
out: {"value": 4.24, "unit": "ft³"}
